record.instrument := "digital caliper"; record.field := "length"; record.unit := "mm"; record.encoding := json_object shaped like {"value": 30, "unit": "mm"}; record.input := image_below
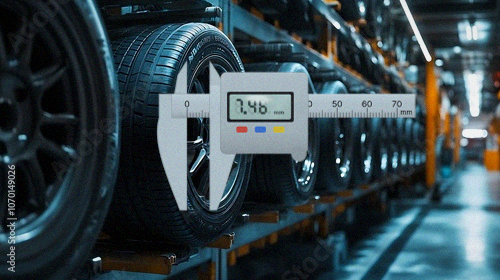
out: {"value": 7.46, "unit": "mm"}
